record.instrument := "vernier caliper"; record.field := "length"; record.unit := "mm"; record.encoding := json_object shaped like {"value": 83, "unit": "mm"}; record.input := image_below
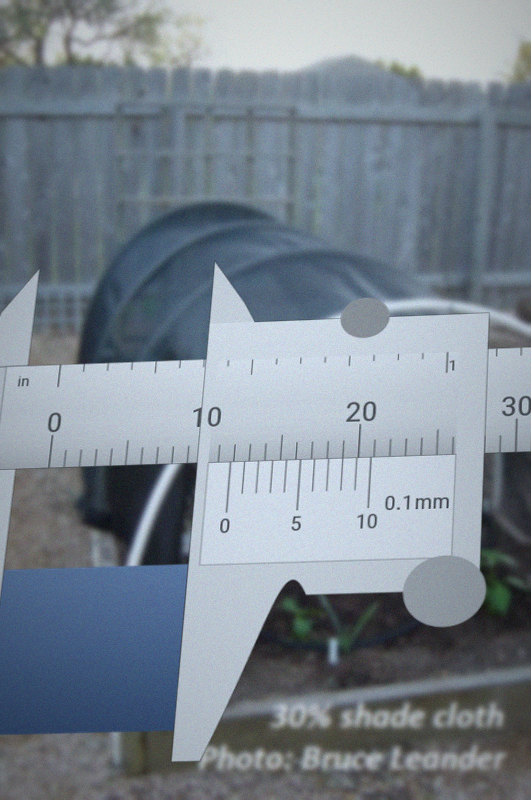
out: {"value": 11.8, "unit": "mm"}
